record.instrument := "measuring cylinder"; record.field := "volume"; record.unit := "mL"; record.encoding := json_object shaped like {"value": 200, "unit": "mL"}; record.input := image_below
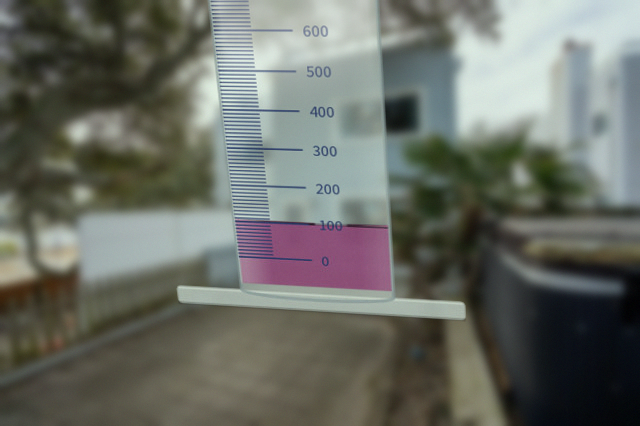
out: {"value": 100, "unit": "mL"}
